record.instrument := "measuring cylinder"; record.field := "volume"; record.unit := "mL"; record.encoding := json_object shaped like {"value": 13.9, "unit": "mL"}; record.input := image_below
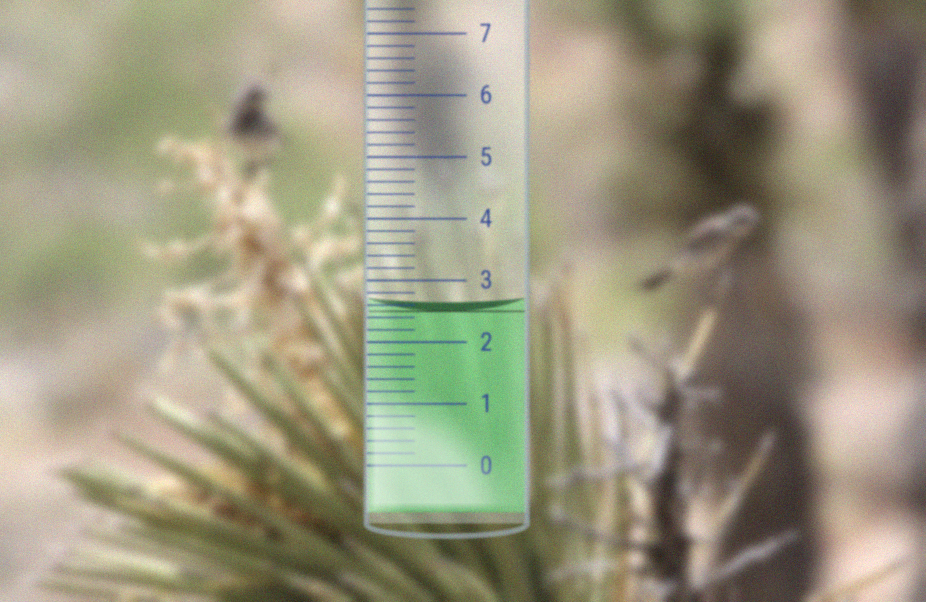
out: {"value": 2.5, "unit": "mL"}
